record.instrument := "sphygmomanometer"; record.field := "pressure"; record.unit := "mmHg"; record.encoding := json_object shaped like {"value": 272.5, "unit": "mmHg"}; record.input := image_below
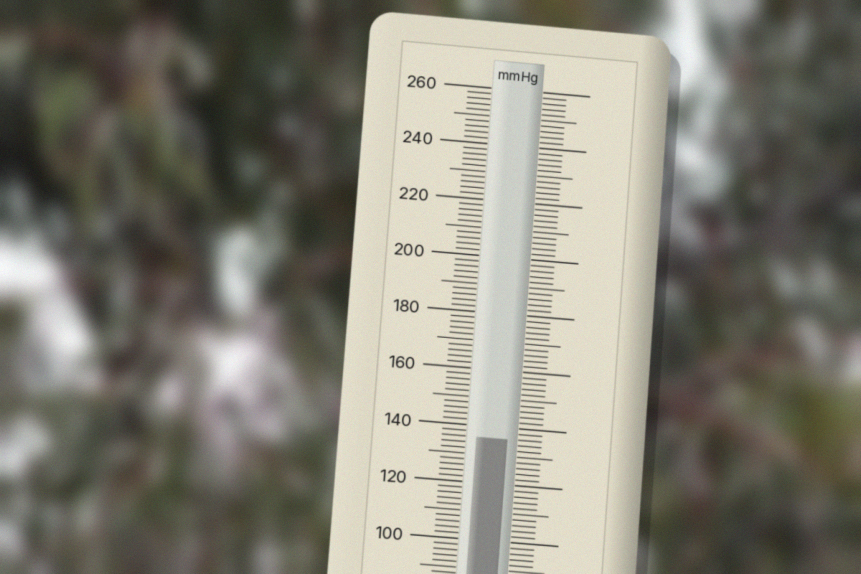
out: {"value": 136, "unit": "mmHg"}
